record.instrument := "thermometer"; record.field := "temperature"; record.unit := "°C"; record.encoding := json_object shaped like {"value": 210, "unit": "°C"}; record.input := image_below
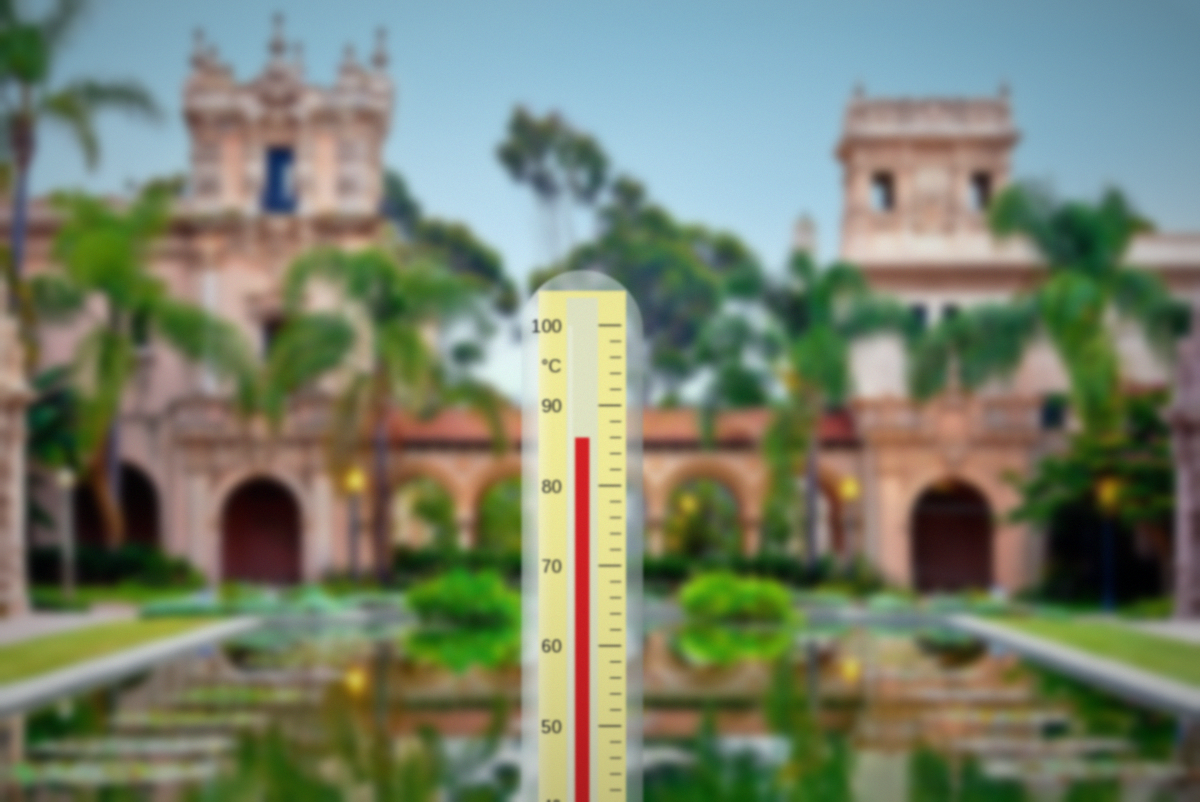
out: {"value": 86, "unit": "°C"}
